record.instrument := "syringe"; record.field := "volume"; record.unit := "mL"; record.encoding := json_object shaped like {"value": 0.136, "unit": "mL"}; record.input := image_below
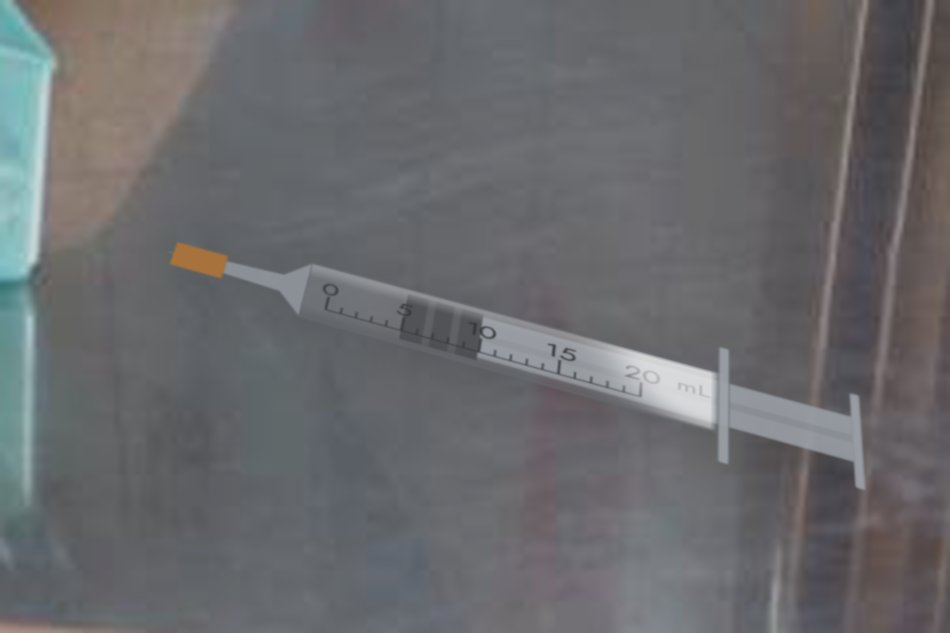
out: {"value": 5, "unit": "mL"}
